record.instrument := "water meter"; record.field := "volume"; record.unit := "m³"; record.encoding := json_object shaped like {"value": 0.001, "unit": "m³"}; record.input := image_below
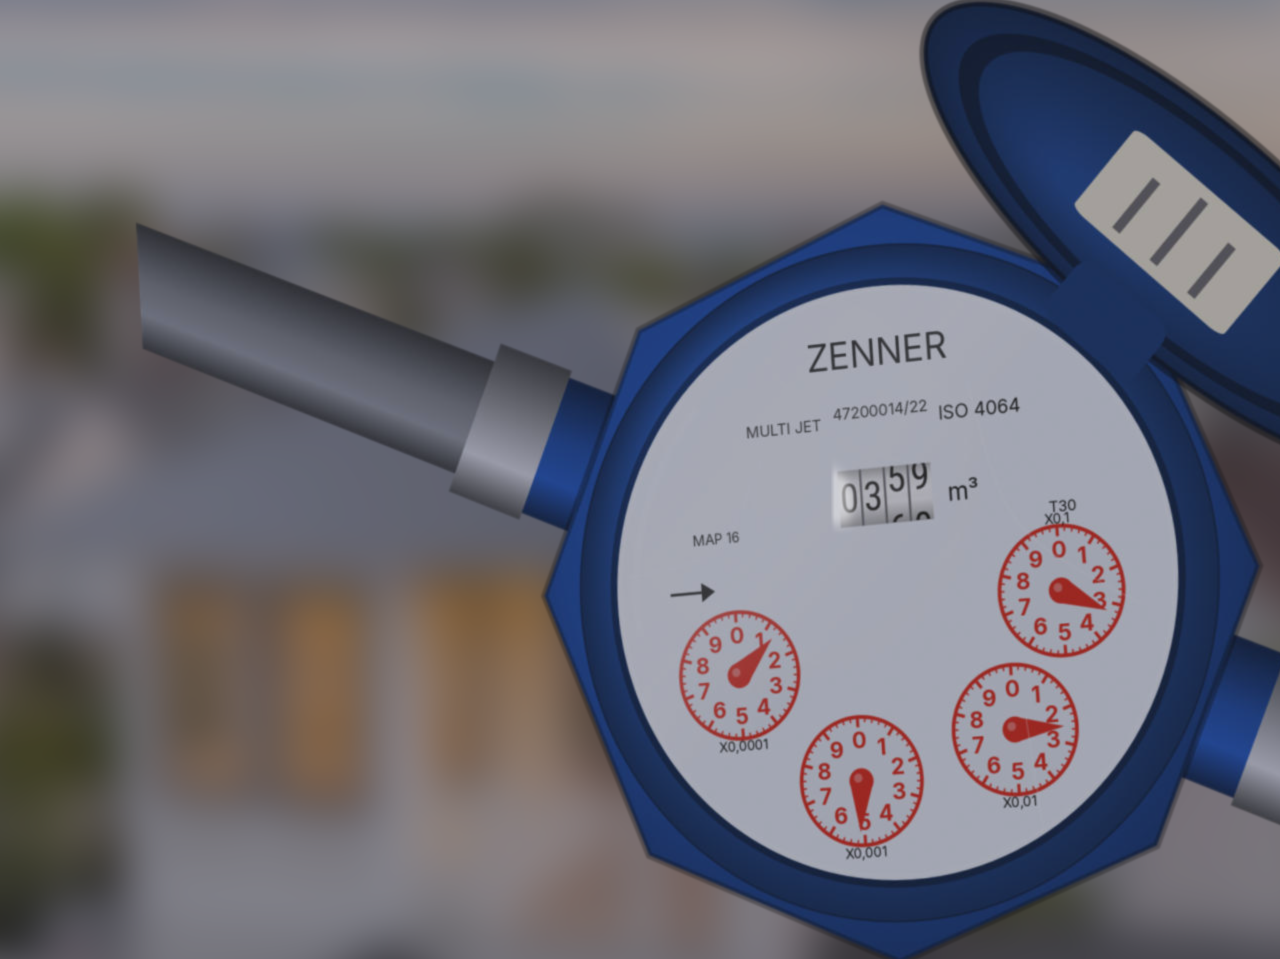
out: {"value": 359.3251, "unit": "m³"}
